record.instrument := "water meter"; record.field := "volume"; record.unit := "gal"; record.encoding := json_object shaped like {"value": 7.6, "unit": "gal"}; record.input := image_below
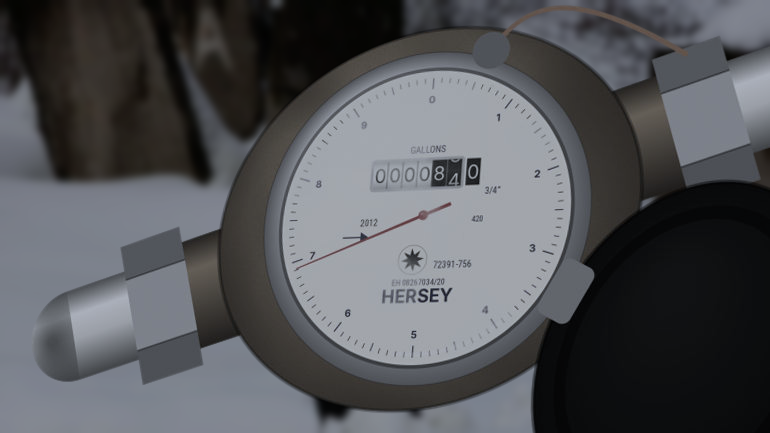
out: {"value": 836.9, "unit": "gal"}
